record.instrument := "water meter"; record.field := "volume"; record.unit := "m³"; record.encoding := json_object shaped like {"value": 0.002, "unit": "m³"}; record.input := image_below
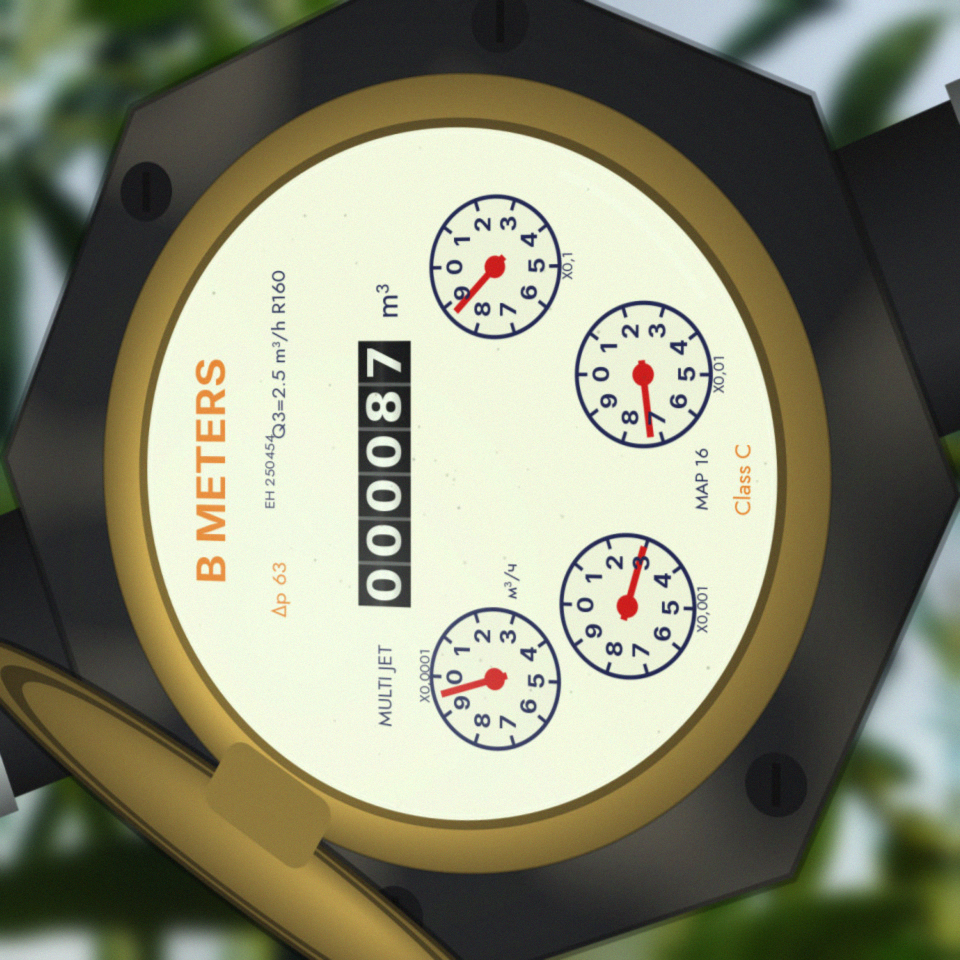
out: {"value": 87.8729, "unit": "m³"}
